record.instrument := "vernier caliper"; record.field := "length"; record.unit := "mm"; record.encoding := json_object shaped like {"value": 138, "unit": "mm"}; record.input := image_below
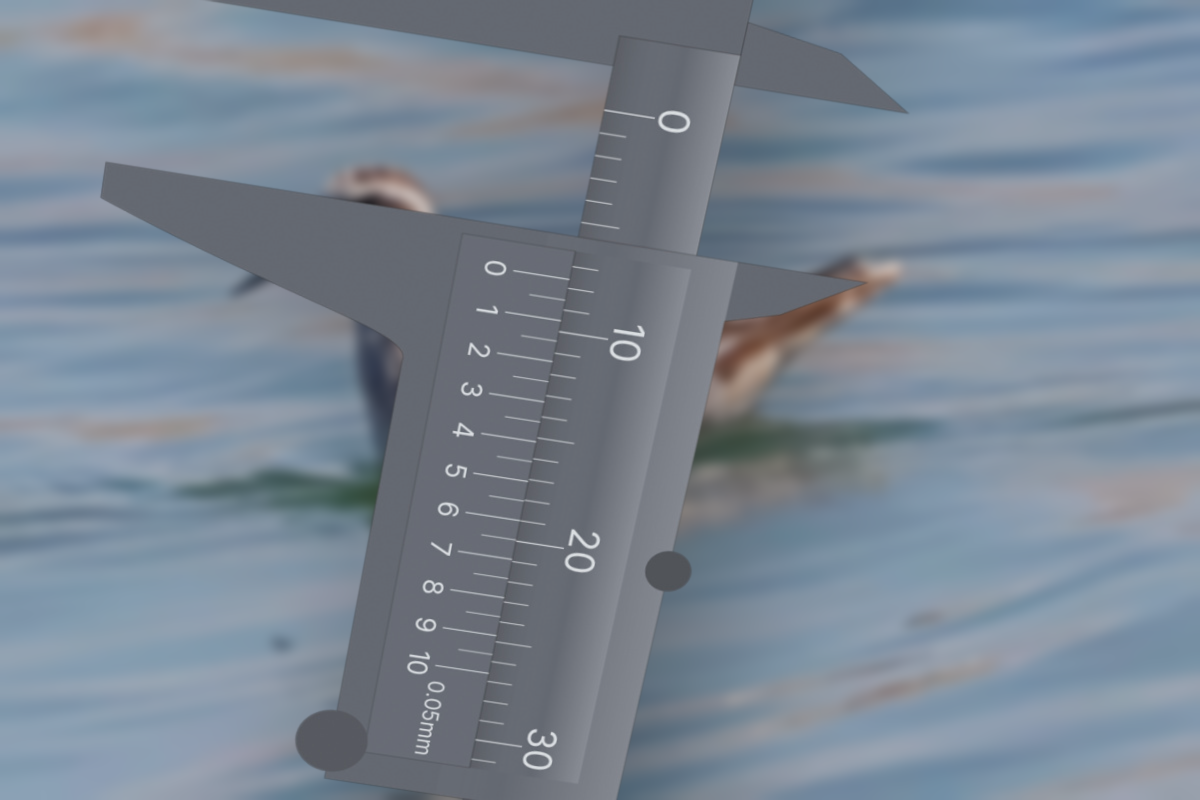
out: {"value": 7.6, "unit": "mm"}
